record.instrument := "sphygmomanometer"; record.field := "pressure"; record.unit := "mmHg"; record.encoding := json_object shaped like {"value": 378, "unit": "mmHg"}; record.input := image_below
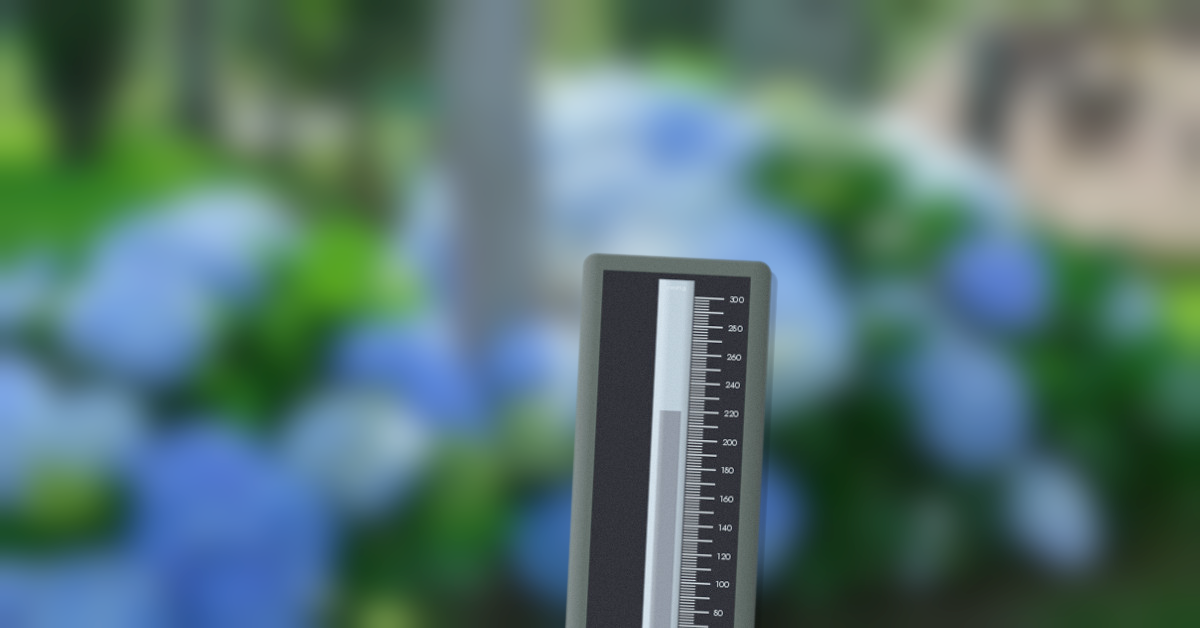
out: {"value": 220, "unit": "mmHg"}
